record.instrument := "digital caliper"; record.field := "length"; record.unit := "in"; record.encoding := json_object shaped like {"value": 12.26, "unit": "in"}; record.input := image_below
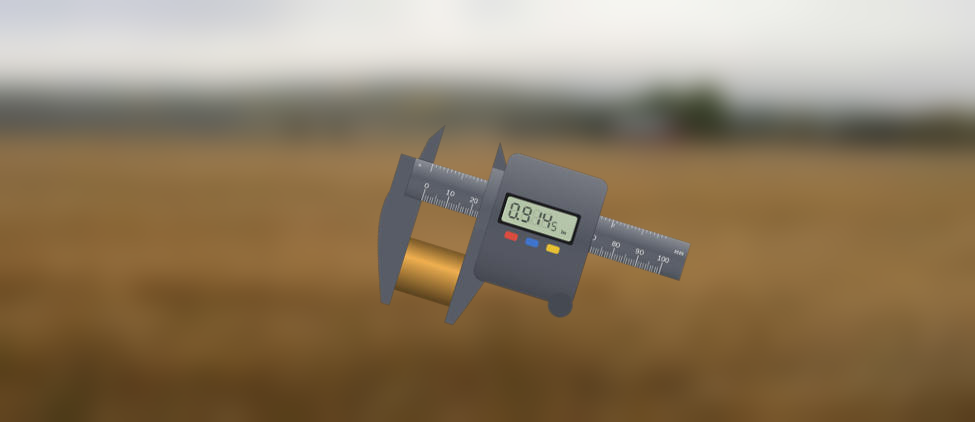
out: {"value": 0.9145, "unit": "in"}
